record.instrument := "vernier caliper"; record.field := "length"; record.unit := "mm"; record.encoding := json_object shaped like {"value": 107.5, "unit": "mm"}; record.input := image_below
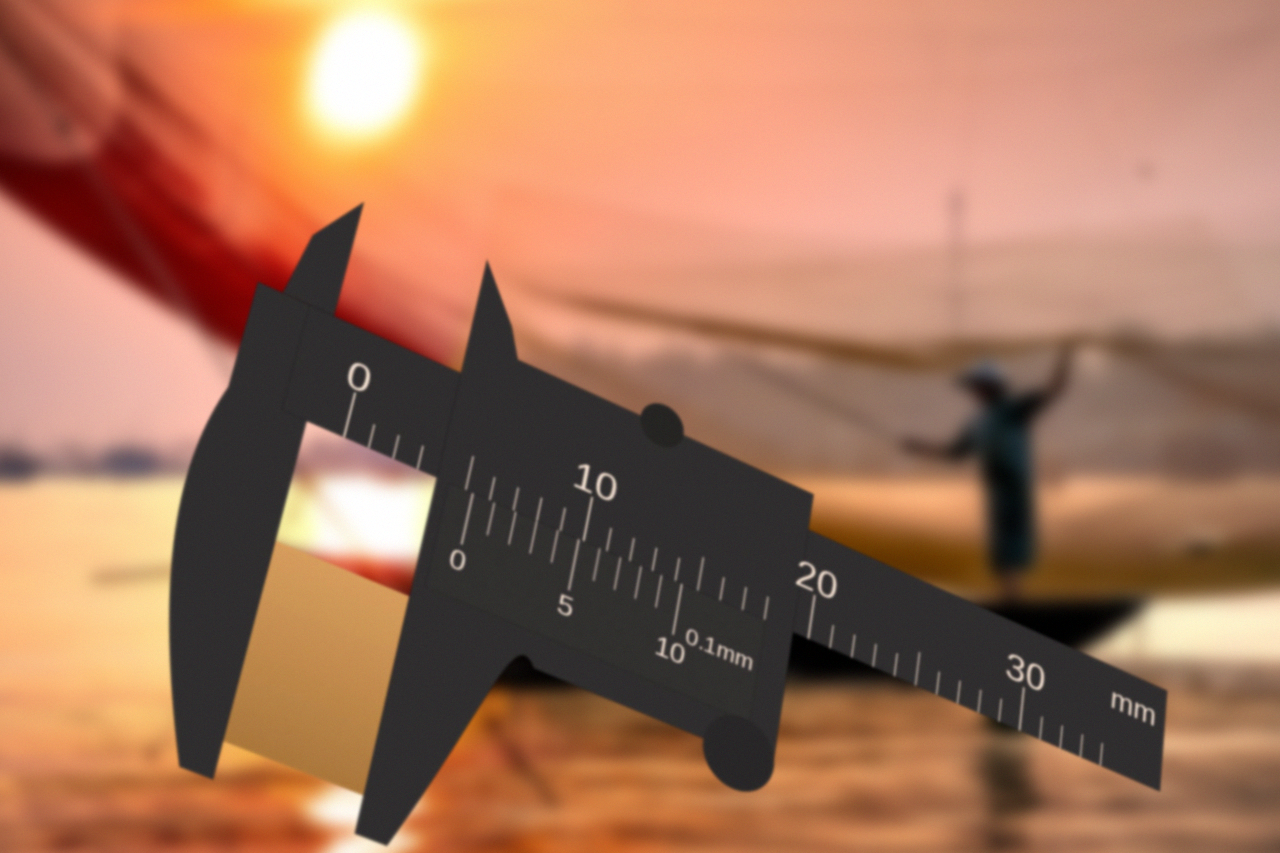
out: {"value": 5.3, "unit": "mm"}
